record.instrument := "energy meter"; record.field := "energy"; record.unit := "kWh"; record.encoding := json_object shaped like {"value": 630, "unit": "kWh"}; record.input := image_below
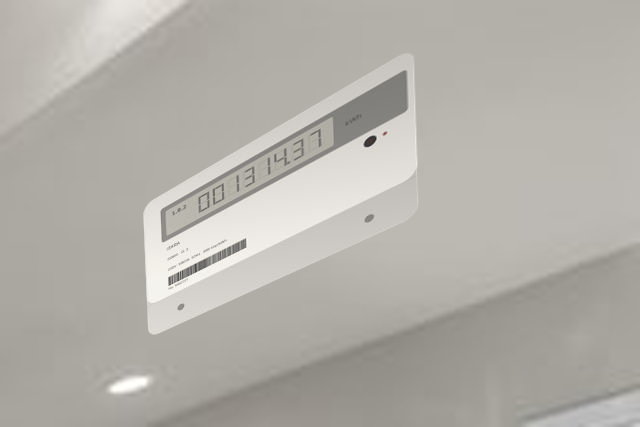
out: {"value": 1314.37, "unit": "kWh"}
